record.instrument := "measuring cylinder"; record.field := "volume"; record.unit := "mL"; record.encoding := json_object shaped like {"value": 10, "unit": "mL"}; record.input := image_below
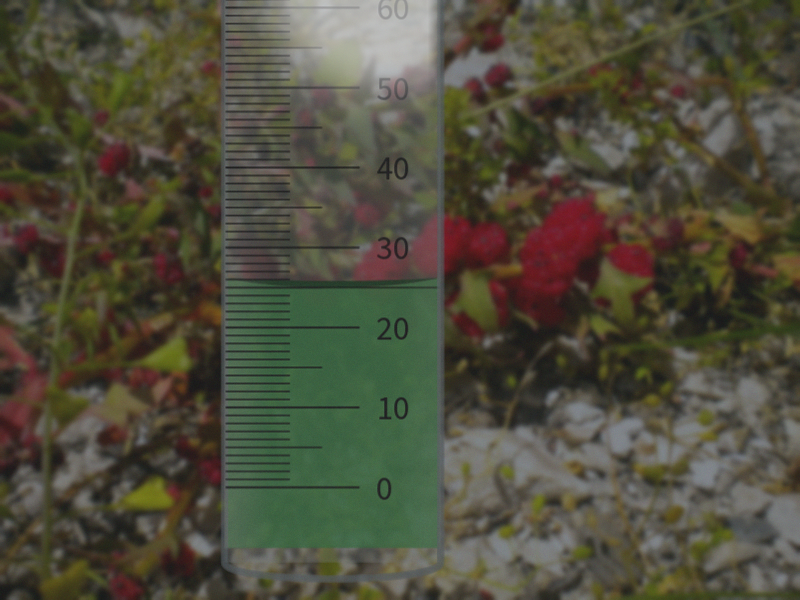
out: {"value": 25, "unit": "mL"}
